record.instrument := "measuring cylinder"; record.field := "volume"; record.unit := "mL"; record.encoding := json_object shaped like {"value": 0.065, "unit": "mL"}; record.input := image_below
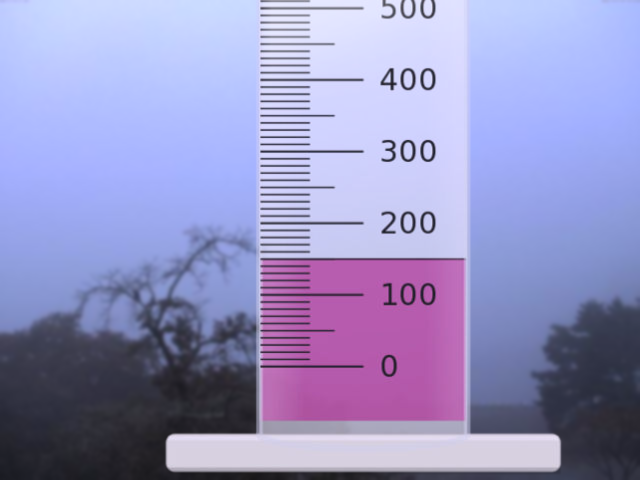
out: {"value": 150, "unit": "mL"}
